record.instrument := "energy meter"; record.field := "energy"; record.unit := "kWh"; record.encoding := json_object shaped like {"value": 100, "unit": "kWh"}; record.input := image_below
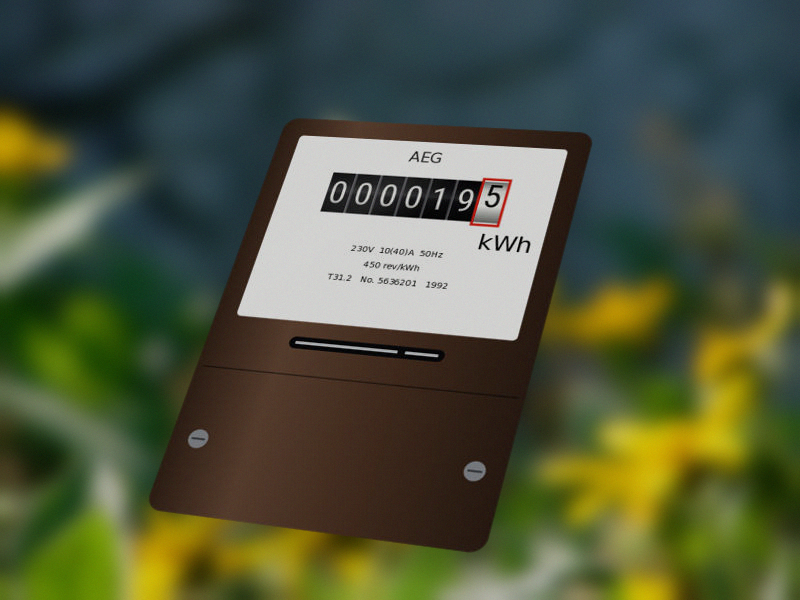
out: {"value": 19.5, "unit": "kWh"}
